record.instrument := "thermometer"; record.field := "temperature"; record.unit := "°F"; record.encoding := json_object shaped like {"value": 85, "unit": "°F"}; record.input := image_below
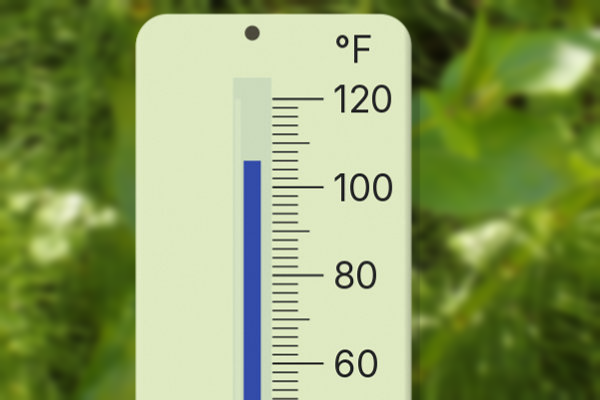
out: {"value": 106, "unit": "°F"}
